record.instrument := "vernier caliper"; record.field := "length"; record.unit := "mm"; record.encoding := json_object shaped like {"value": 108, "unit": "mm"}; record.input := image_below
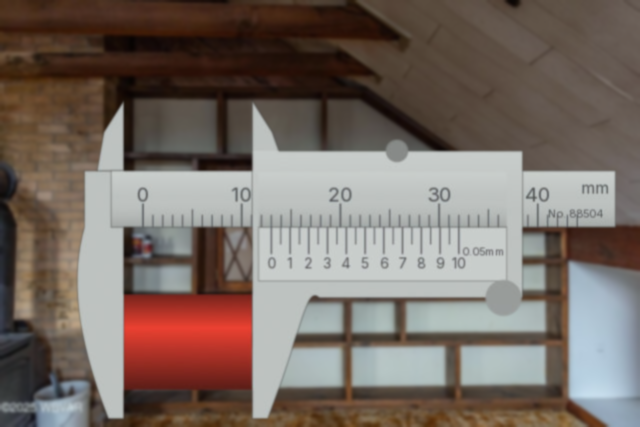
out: {"value": 13.0, "unit": "mm"}
